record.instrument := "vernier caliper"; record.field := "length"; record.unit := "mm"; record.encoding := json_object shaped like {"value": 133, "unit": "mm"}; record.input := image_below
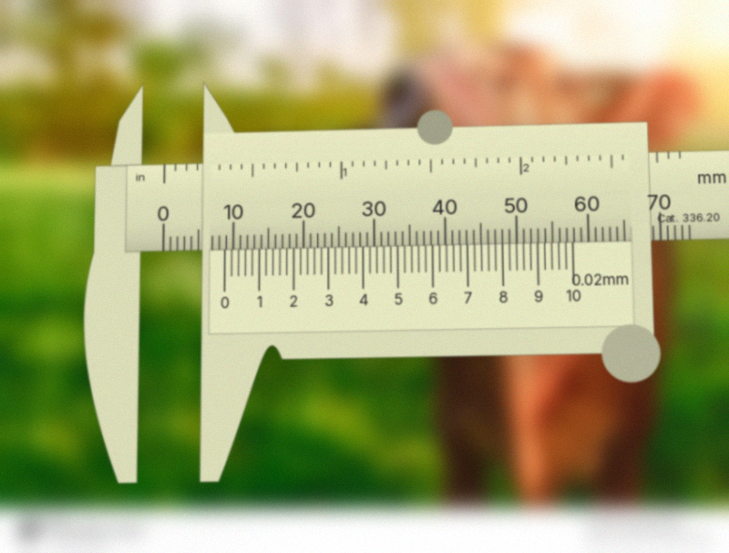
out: {"value": 8.8, "unit": "mm"}
